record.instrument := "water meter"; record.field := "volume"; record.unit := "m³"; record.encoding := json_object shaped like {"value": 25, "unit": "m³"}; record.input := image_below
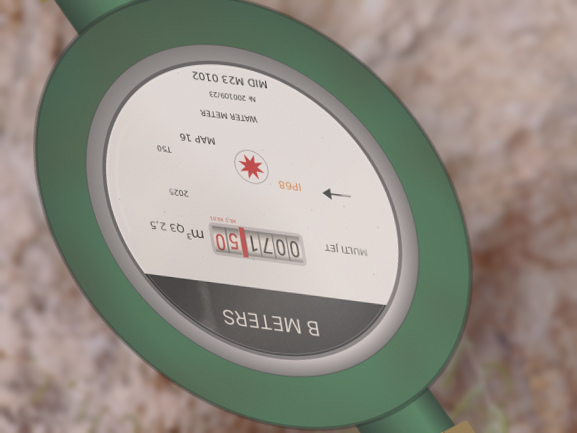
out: {"value": 71.50, "unit": "m³"}
